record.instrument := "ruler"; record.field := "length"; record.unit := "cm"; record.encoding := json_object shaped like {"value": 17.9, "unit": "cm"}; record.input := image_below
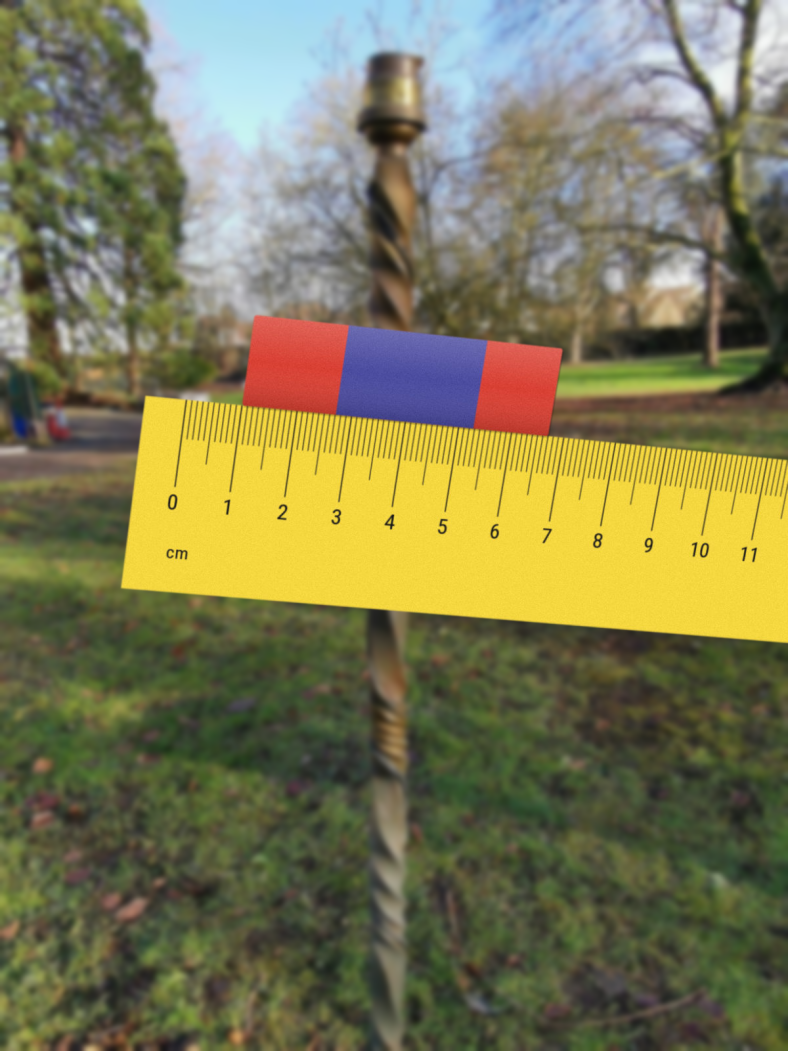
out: {"value": 5.7, "unit": "cm"}
